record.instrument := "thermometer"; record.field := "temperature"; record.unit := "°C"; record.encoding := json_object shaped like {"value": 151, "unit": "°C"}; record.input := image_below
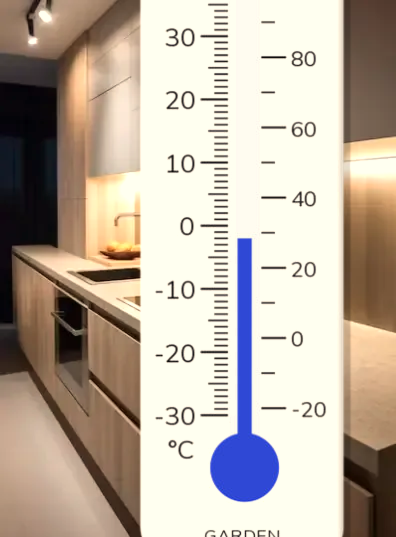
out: {"value": -2, "unit": "°C"}
